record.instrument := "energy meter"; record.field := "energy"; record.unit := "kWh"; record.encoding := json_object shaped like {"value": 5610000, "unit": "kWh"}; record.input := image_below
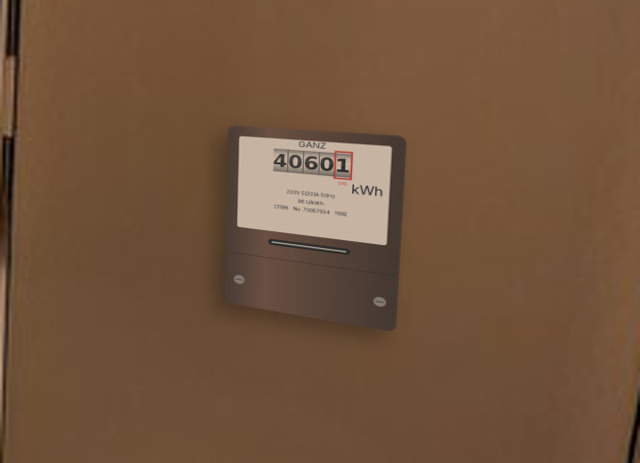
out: {"value": 4060.1, "unit": "kWh"}
